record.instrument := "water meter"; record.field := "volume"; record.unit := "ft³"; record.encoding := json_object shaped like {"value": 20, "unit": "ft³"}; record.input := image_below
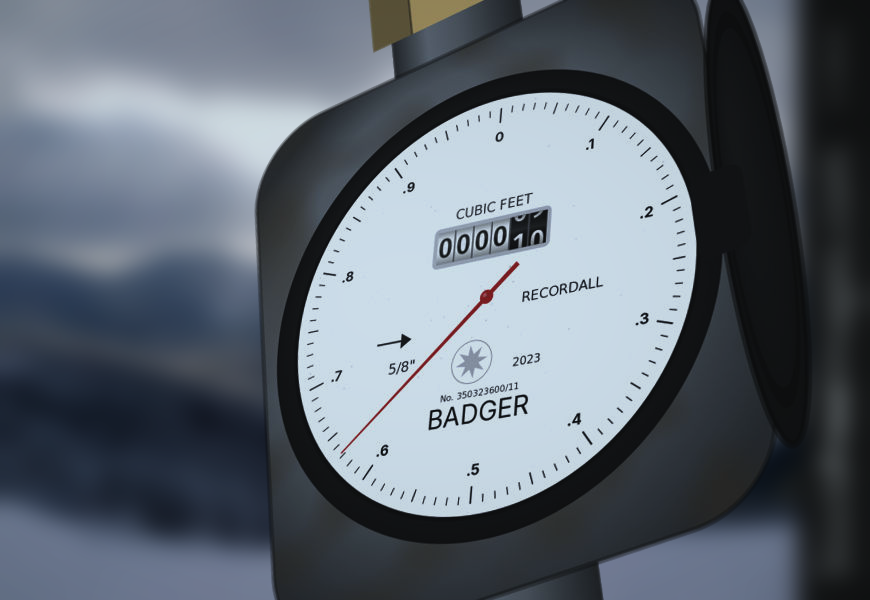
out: {"value": 9.63, "unit": "ft³"}
